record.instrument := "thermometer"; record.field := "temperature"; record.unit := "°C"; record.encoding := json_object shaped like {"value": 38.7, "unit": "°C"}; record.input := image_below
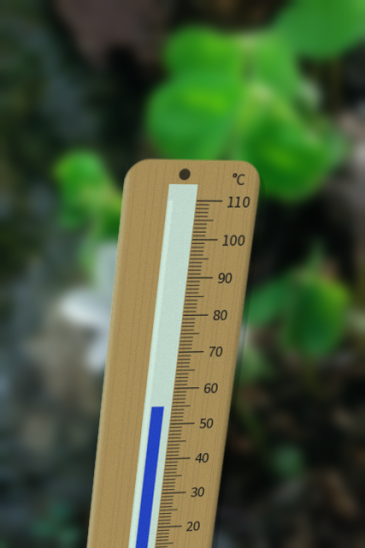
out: {"value": 55, "unit": "°C"}
